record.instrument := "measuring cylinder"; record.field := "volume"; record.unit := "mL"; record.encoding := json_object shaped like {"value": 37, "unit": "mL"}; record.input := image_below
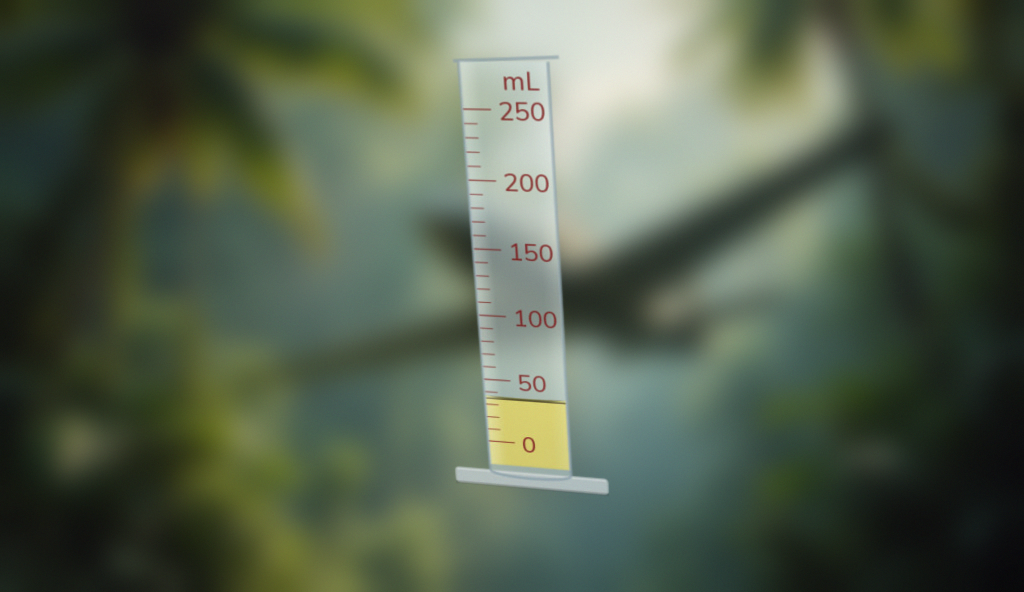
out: {"value": 35, "unit": "mL"}
